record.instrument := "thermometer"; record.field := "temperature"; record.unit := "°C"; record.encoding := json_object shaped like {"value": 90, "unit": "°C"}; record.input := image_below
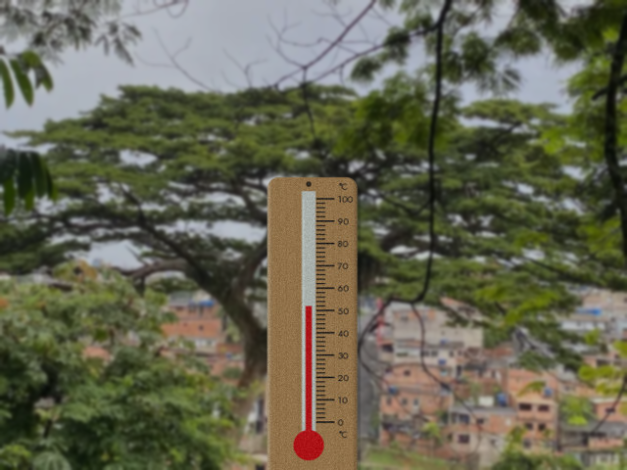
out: {"value": 52, "unit": "°C"}
